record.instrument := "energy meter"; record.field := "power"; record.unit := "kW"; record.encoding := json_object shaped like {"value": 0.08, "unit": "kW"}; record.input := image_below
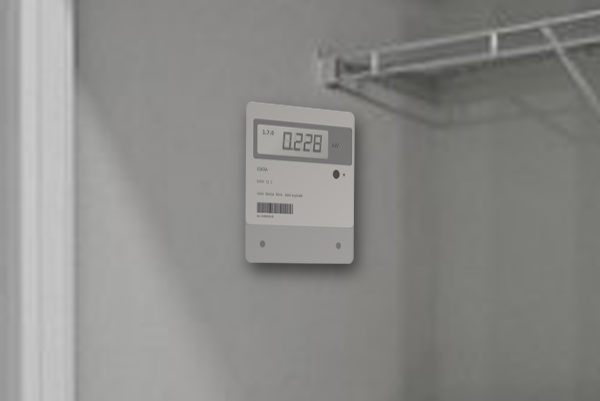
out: {"value": 0.228, "unit": "kW"}
